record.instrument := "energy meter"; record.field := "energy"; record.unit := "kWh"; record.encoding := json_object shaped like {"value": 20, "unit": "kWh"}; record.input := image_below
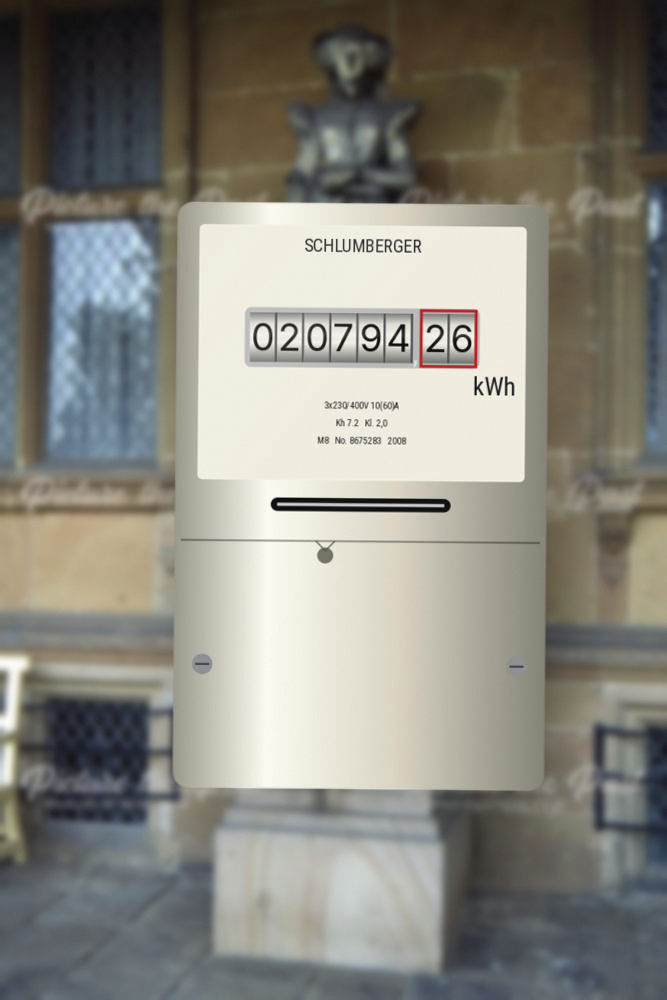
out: {"value": 20794.26, "unit": "kWh"}
